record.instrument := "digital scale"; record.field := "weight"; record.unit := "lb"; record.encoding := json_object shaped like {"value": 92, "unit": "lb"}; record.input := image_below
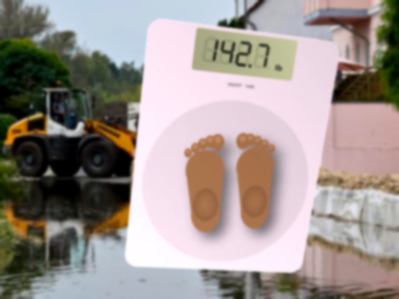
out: {"value": 142.7, "unit": "lb"}
